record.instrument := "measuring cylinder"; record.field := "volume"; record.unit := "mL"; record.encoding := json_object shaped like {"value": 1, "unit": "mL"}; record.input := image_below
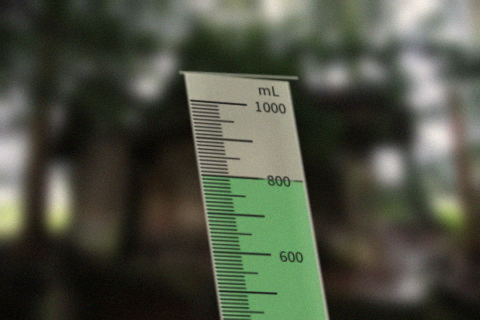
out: {"value": 800, "unit": "mL"}
